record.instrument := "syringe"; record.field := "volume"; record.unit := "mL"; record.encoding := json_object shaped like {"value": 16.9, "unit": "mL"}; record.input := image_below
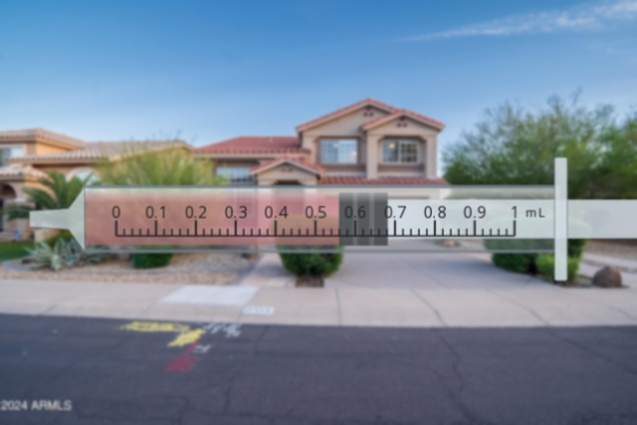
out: {"value": 0.56, "unit": "mL"}
